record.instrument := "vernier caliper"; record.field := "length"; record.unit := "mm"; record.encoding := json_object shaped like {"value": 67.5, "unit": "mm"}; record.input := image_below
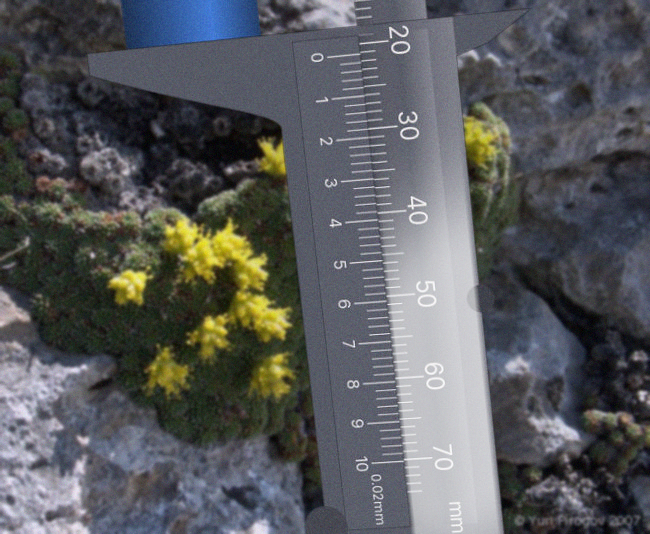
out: {"value": 21.2, "unit": "mm"}
